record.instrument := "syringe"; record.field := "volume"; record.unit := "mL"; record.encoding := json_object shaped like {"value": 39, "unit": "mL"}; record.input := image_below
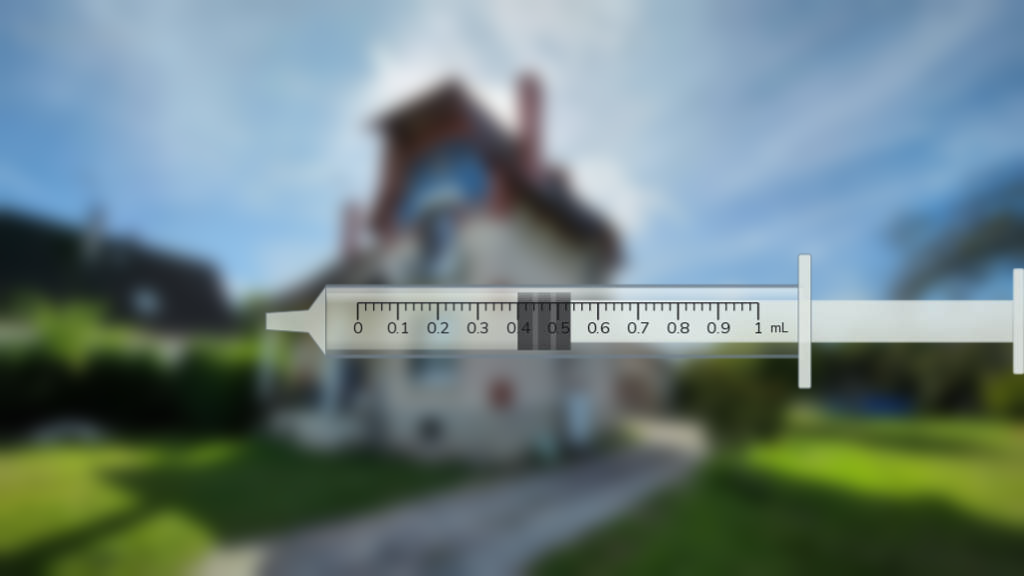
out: {"value": 0.4, "unit": "mL"}
